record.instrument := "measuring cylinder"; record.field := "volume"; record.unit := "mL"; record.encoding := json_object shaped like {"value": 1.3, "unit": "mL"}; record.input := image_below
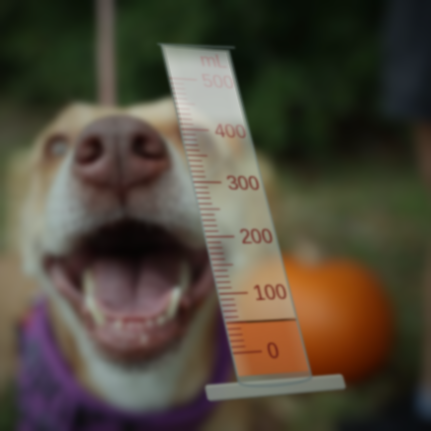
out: {"value": 50, "unit": "mL"}
